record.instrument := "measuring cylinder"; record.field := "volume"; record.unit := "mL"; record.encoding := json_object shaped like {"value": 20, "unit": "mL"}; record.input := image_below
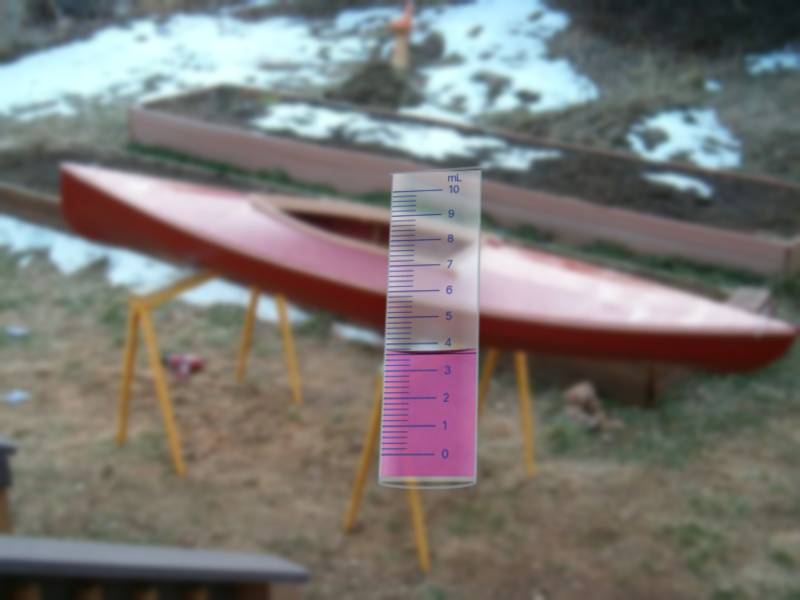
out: {"value": 3.6, "unit": "mL"}
